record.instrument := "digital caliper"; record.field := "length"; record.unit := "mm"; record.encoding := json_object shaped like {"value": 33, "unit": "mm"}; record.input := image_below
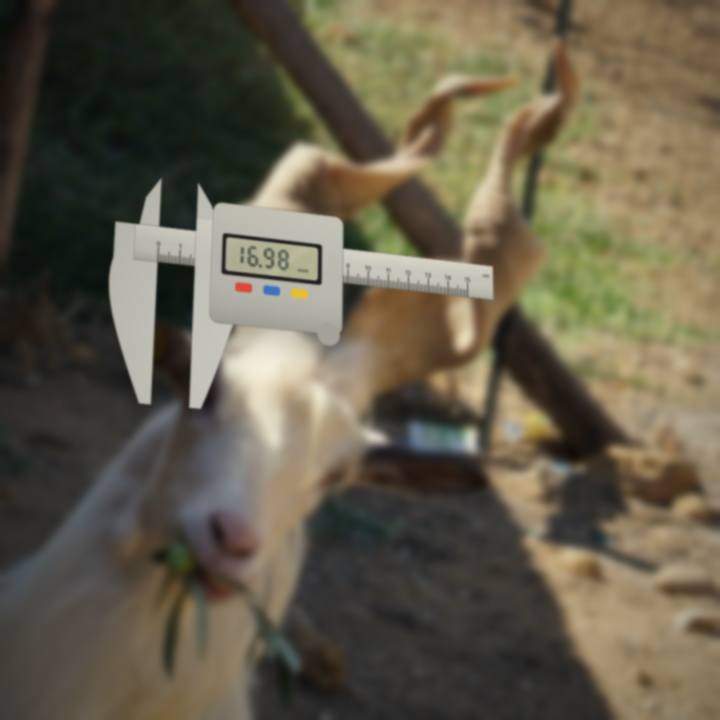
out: {"value": 16.98, "unit": "mm"}
